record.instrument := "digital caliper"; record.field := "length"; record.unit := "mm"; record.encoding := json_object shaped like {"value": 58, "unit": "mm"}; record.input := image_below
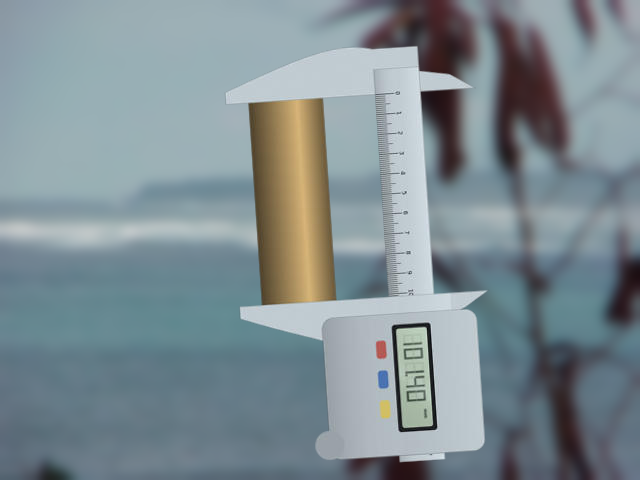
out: {"value": 101.40, "unit": "mm"}
